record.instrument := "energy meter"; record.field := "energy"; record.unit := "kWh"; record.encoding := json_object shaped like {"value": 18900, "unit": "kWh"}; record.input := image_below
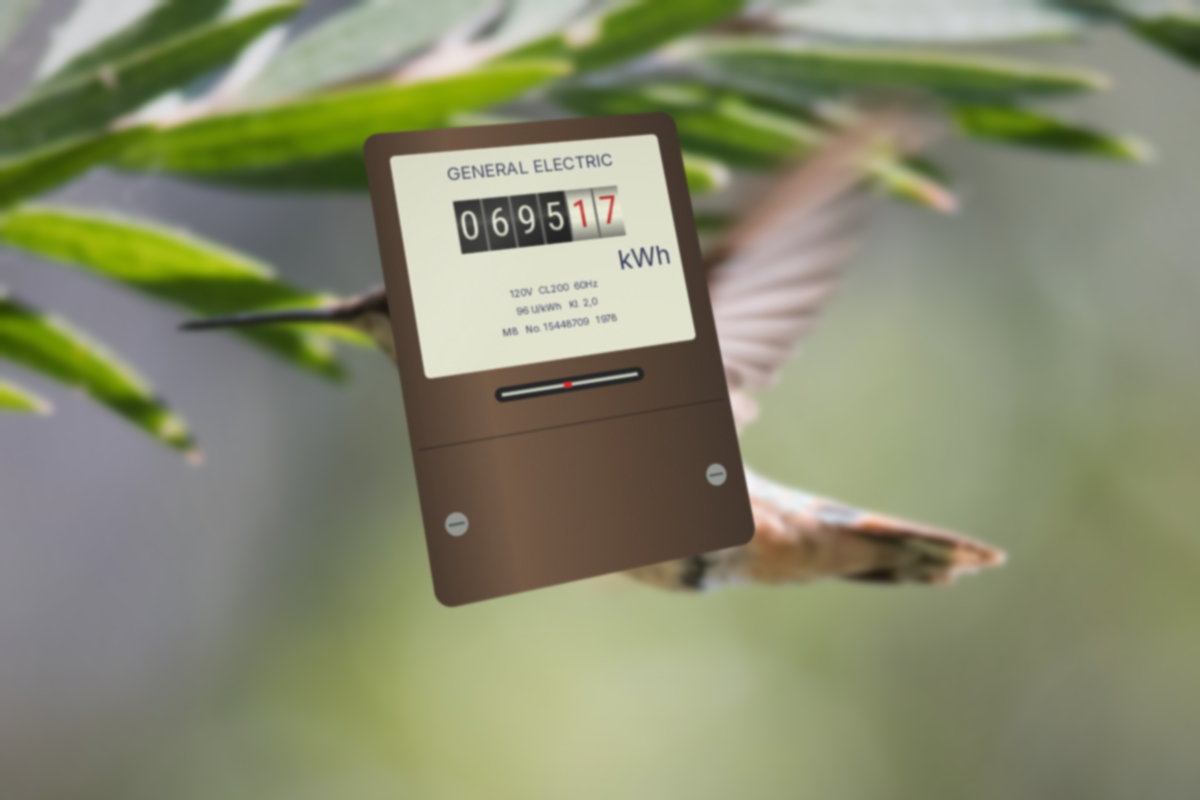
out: {"value": 695.17, "unit": "kWh"}
